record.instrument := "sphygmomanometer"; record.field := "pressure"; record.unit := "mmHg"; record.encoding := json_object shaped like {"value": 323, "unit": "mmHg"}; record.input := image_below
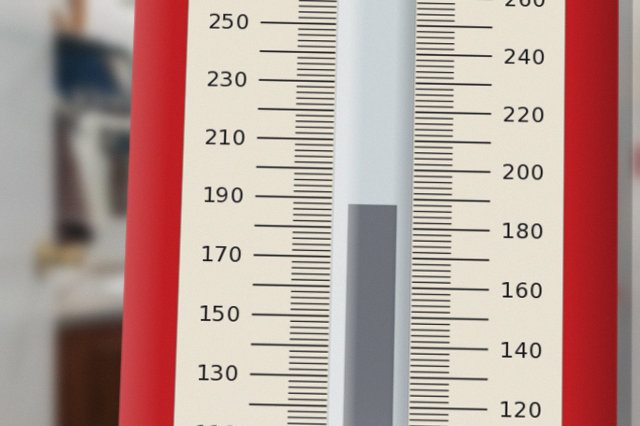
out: {"value": 188, "unit": "mmHg"}
